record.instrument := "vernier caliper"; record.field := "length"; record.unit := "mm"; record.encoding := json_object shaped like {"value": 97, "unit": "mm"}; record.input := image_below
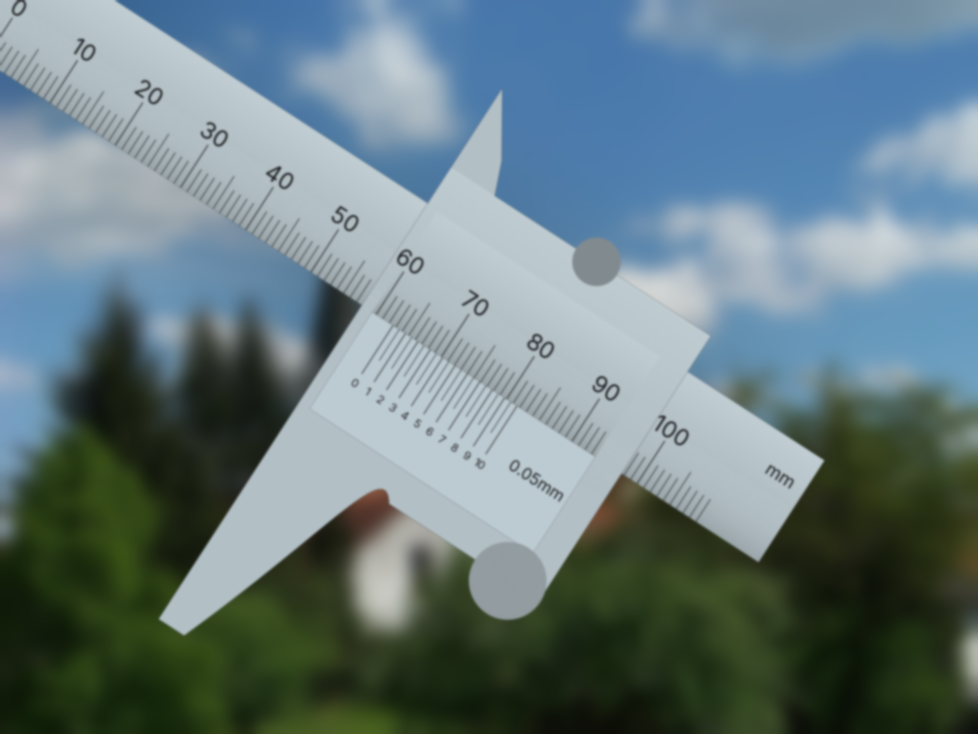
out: {"value": 62.6, "unit": "mm"}
